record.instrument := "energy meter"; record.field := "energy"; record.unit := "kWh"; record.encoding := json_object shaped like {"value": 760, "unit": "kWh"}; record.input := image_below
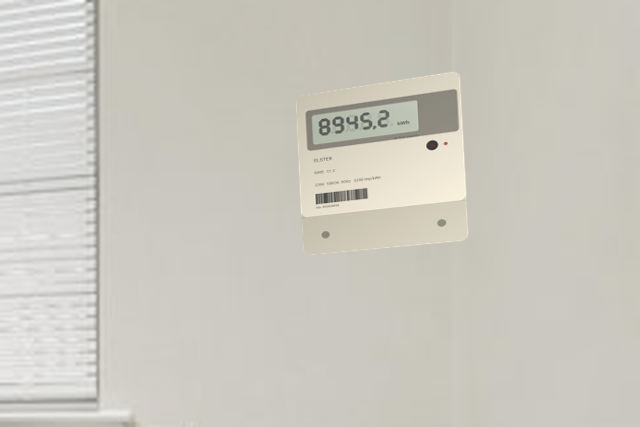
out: {"value": 8945.2, "unit": "kWh"}
